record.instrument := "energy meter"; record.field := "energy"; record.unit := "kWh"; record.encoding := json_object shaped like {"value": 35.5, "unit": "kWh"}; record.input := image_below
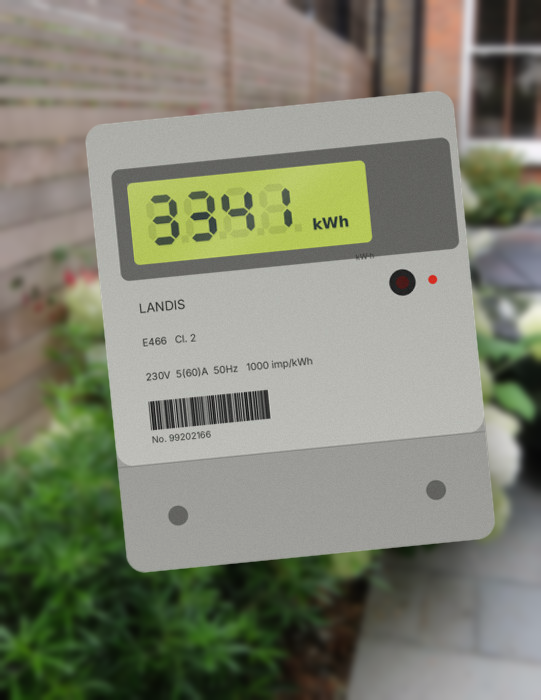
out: {"value": 3341, "unit": "kWh"}
